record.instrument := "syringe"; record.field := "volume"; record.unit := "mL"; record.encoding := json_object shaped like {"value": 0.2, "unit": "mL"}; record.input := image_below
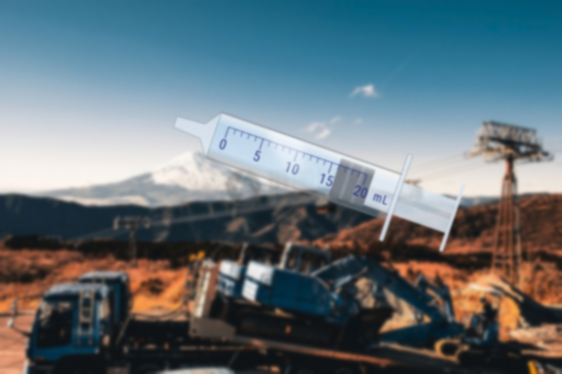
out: {"value": 16, "unit": "mL"}
